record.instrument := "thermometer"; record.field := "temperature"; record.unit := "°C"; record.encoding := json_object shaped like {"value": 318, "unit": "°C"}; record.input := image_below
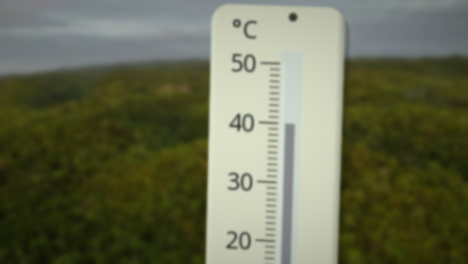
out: {"value": 40, "unit": "°C"}
